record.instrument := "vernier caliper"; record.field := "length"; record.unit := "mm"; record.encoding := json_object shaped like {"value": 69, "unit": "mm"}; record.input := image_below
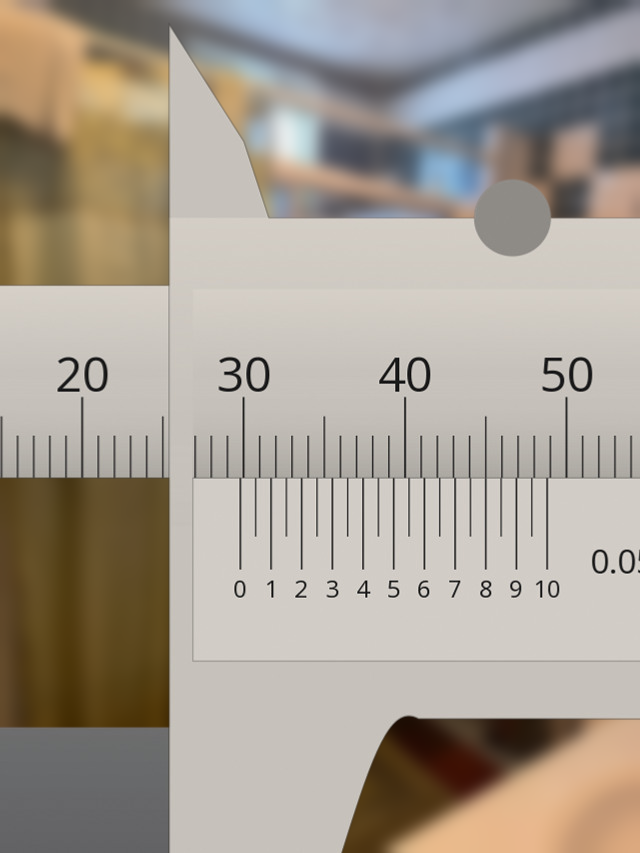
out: {"value": 29.8, "unit": "mm"}
